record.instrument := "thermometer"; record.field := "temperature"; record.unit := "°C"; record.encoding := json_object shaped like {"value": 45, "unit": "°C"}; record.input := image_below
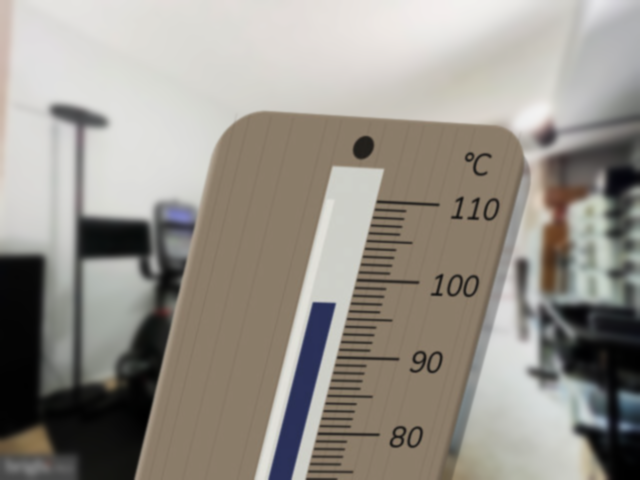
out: {"value": 97, "unit": "°C"}
